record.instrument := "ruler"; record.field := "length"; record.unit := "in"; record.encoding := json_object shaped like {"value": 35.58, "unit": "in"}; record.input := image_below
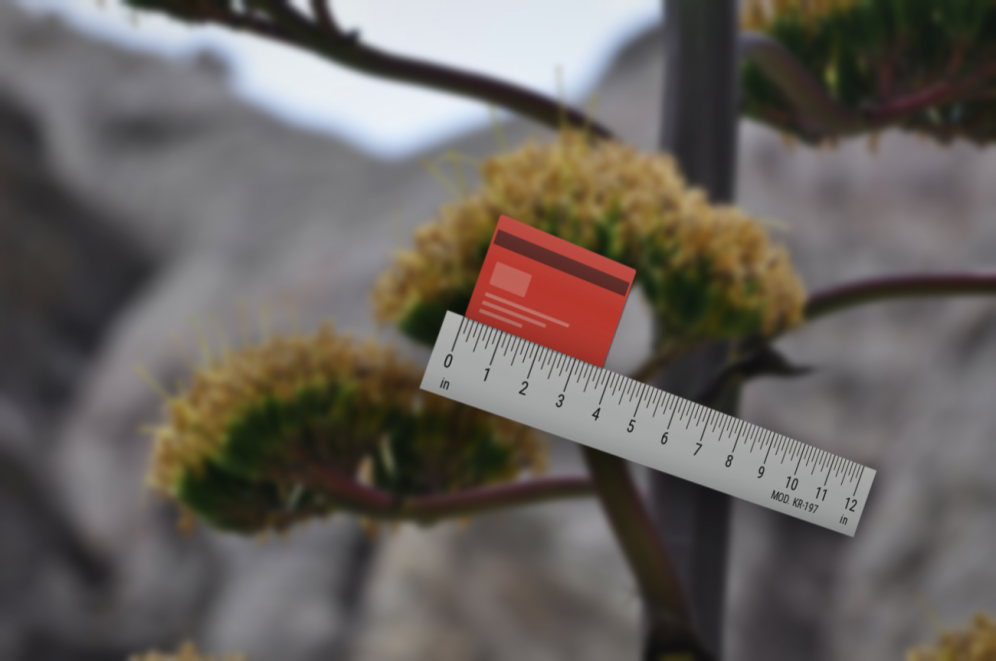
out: {"value": 3.75, "unit": "in"}
